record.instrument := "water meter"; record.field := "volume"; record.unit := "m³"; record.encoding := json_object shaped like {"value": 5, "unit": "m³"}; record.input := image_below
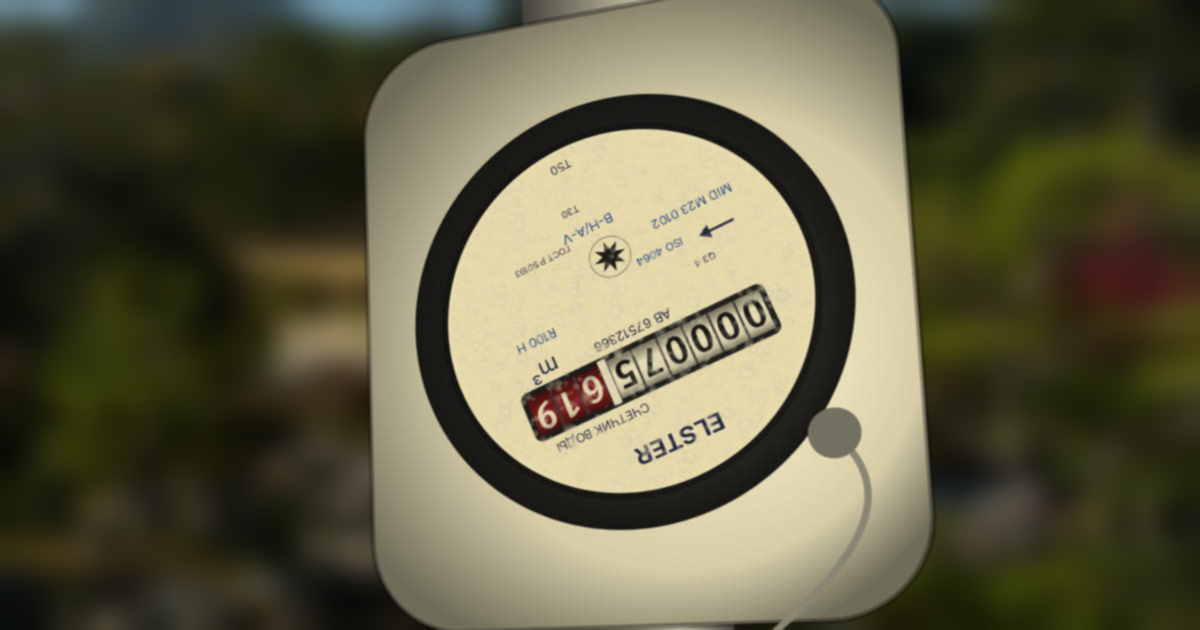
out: {"value": 75.619, "unit": "m³"}
